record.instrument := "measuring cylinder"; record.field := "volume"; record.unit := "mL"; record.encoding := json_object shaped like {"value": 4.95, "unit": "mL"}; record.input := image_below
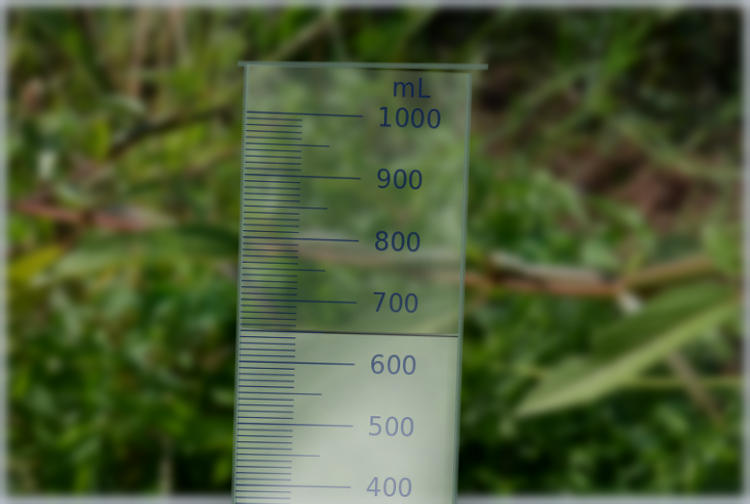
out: {"value": 650, "unit": "mL"}
